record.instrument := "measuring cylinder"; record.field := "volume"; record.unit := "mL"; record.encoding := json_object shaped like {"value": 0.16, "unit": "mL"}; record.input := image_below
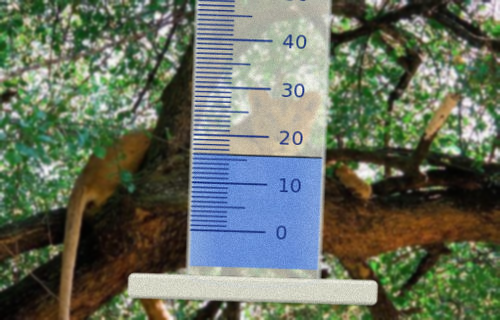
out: {"value": 16, "unit": "mL"}
